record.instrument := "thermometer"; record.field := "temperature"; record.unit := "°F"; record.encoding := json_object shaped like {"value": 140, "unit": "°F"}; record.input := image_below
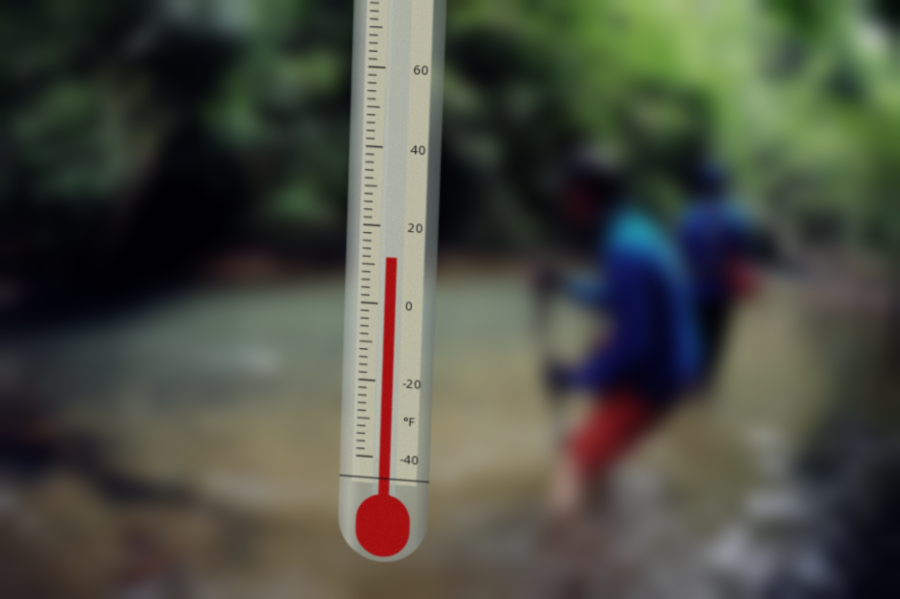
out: {"value": 12, "unit": "°F"}
